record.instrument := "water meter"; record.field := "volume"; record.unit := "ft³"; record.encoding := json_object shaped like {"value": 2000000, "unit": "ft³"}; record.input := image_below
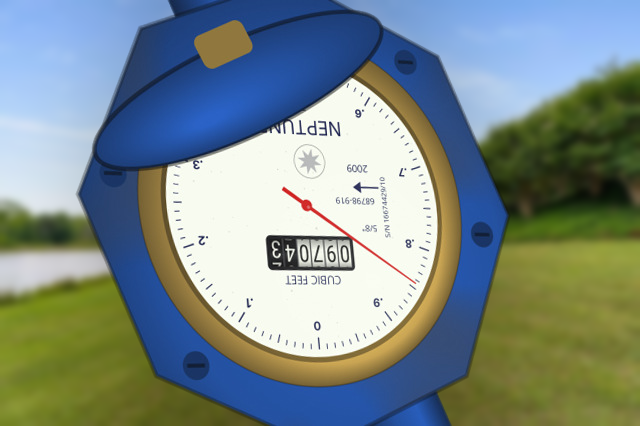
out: {"value": 97042.84, "unit": "ft³"}
